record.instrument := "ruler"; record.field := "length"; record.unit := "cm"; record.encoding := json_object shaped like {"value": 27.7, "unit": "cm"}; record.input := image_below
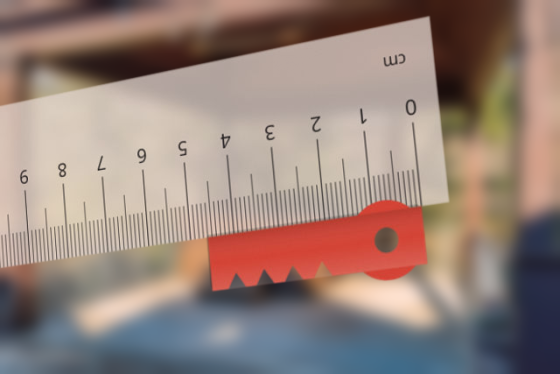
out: {"value": 4.6, "unit": "cm"}
